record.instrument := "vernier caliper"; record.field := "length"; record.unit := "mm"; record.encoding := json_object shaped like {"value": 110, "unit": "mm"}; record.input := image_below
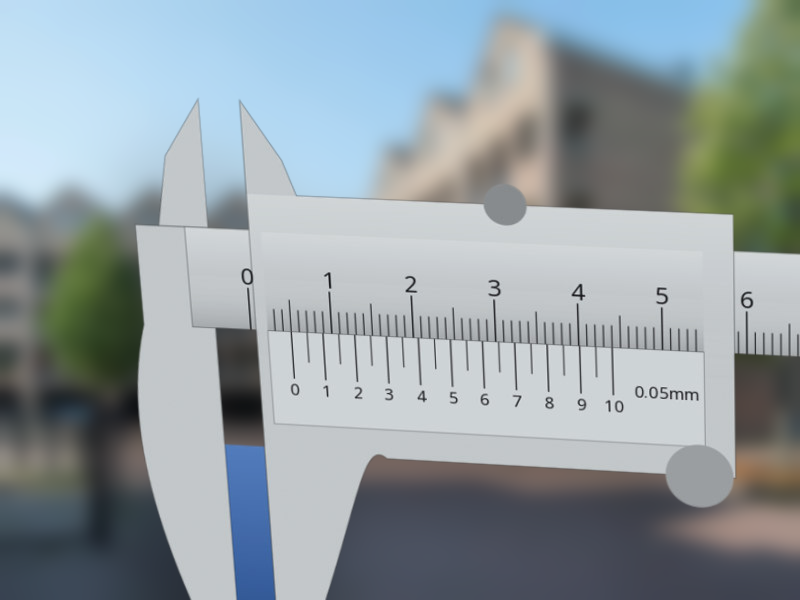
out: {"value": 5.0, "unit": "mm"}
